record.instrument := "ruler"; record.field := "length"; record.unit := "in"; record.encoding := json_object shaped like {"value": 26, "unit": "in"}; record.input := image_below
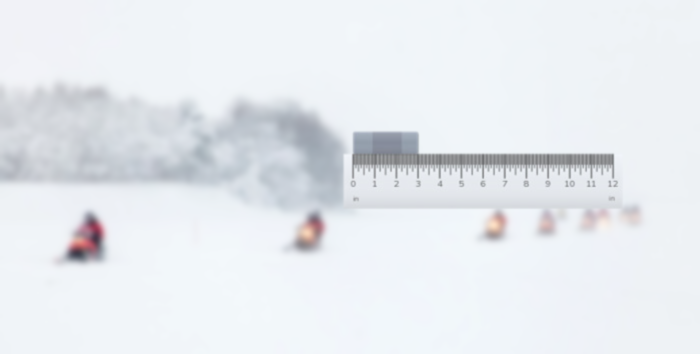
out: {"value": 3, "unit": "in"}
